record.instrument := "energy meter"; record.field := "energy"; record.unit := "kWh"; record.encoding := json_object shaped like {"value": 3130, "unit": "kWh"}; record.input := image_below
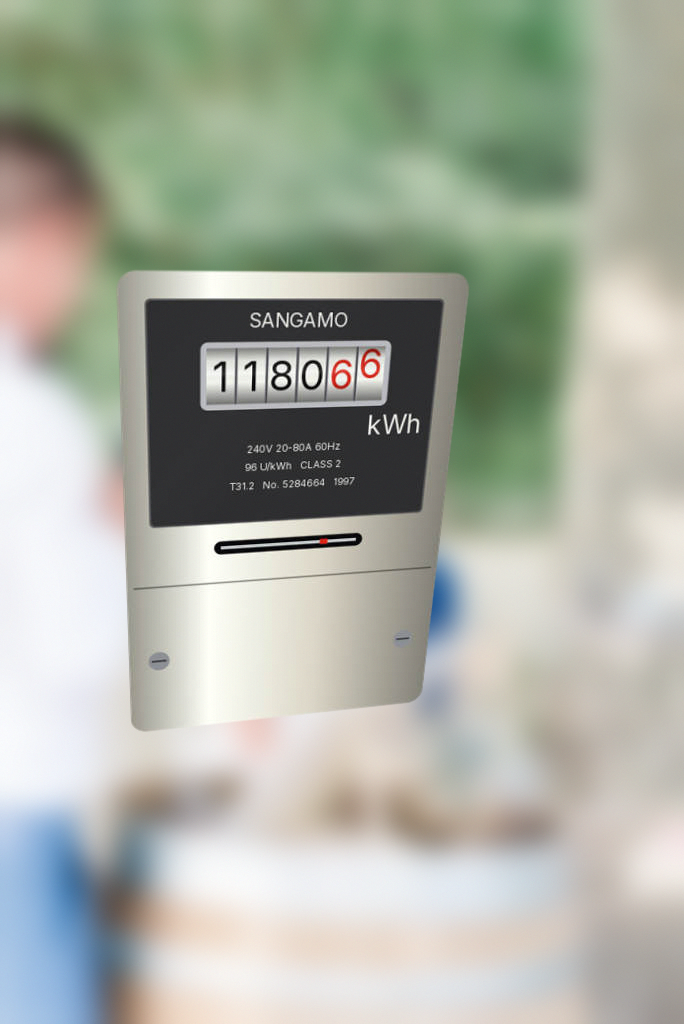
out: {"value": 1180.66, "unit": "kWh"}
